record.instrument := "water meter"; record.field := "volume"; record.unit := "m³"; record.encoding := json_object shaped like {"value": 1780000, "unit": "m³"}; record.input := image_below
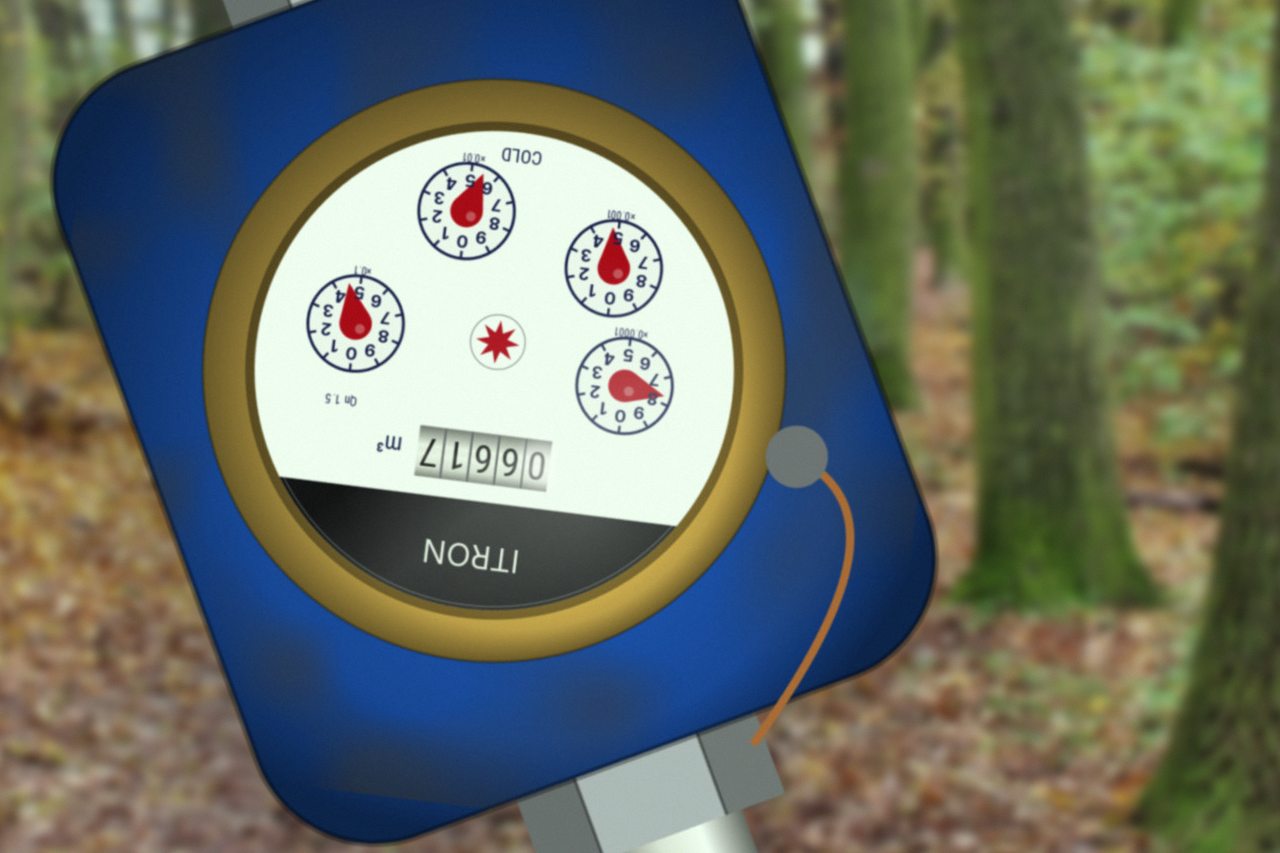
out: {"value": 6617.4547, "unit": "m³"}
